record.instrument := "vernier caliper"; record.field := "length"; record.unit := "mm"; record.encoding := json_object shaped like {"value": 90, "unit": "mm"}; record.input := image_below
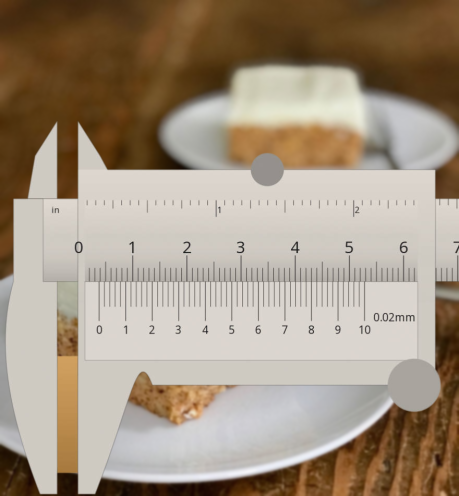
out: {"value": 3.8, "unit": "mm"}
